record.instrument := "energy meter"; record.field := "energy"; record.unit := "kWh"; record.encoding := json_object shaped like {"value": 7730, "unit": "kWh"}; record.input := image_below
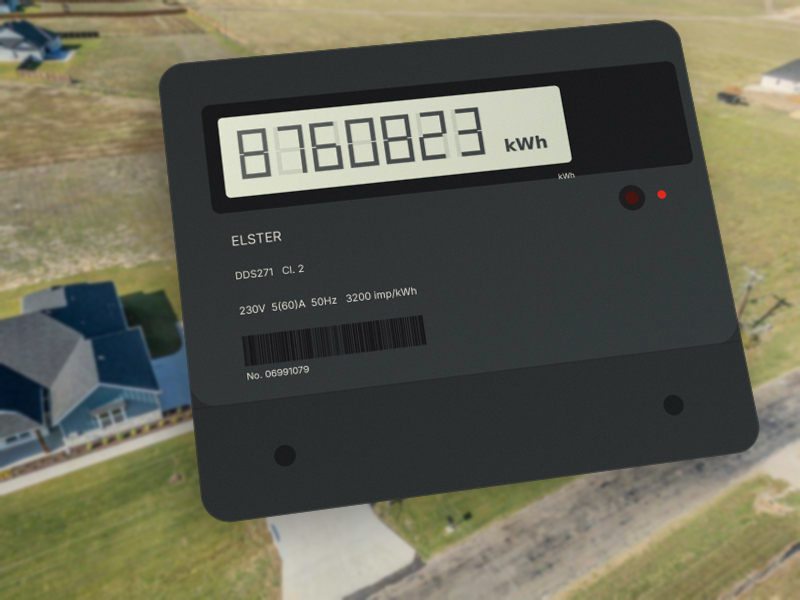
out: {"value": 8760823, "unit": "kWh"}
